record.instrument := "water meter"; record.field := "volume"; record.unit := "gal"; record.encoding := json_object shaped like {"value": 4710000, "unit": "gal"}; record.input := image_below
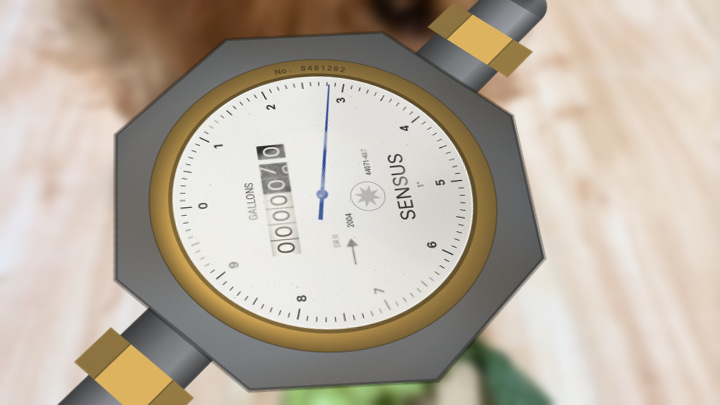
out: {"value": 72.8, "unit": "gal"}
